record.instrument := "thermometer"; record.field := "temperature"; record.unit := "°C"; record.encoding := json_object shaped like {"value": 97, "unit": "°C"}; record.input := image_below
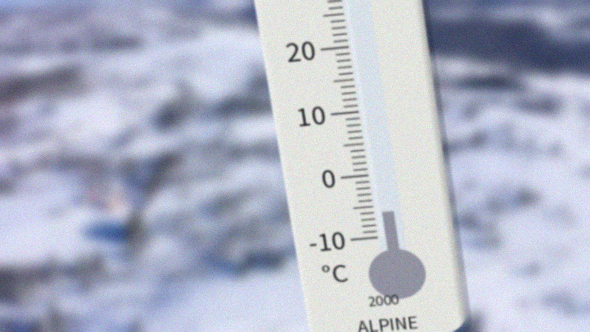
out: {"value": -6, "unit": "°C"}
